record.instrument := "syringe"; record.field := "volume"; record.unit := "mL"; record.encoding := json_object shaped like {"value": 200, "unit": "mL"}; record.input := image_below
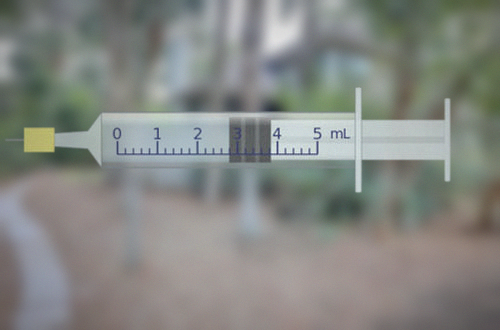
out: {"value": 2.8, "unit": "mL"}
